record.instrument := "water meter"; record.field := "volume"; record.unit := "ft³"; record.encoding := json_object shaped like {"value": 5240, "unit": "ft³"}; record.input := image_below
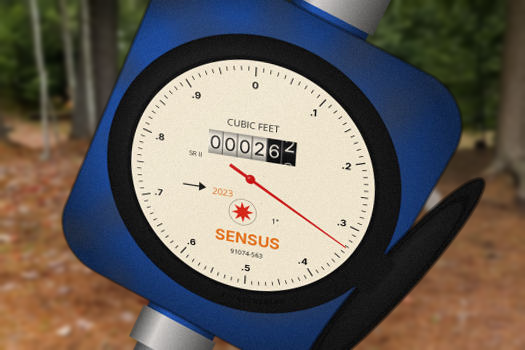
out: {"value": 262.33, "unit": "ft³"}
